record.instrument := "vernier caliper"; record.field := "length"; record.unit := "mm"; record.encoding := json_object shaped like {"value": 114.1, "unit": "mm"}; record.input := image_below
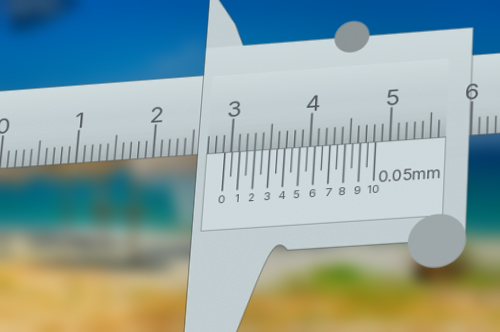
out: {"value": 29.2, "unit": "mm"}
